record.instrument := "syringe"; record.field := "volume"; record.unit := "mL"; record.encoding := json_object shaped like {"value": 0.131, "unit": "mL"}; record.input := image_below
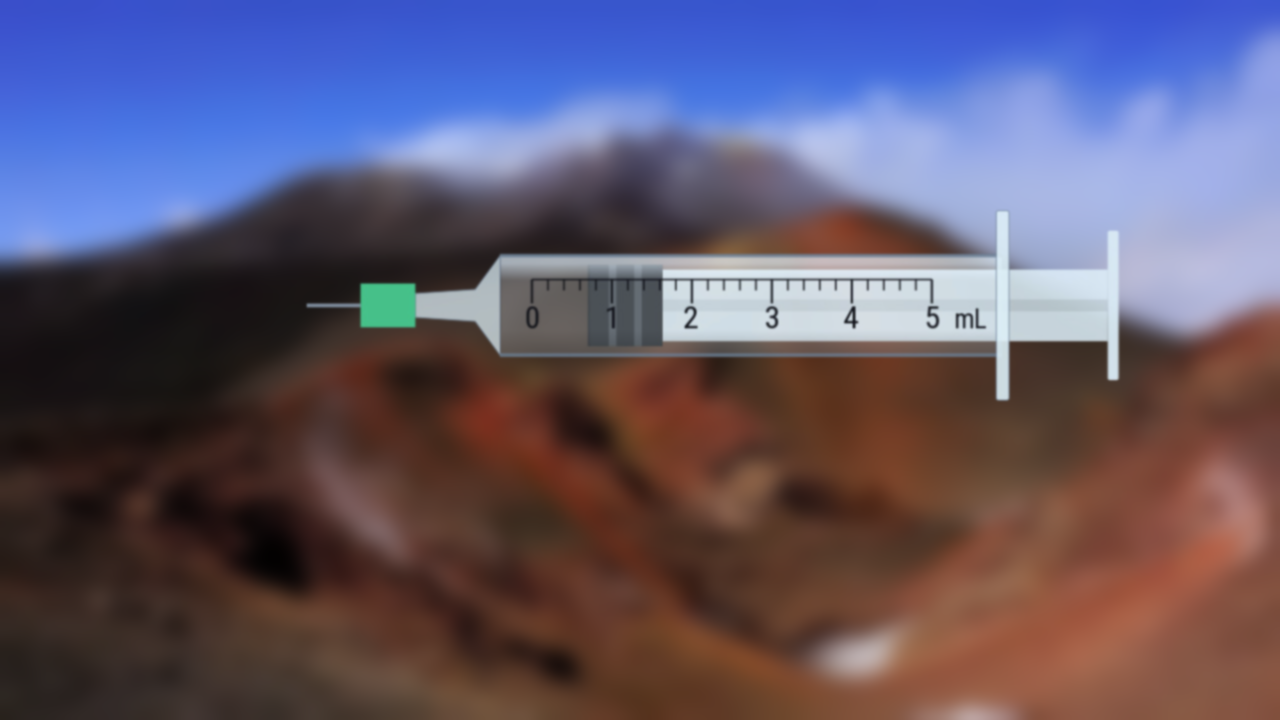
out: {"value": 0.7, "unit": "mL"}
